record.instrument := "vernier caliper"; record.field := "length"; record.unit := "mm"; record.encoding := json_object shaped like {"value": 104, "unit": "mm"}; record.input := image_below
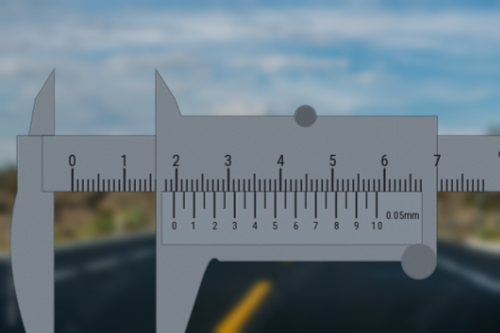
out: {"value": 19.5, "unit": "mm"}
